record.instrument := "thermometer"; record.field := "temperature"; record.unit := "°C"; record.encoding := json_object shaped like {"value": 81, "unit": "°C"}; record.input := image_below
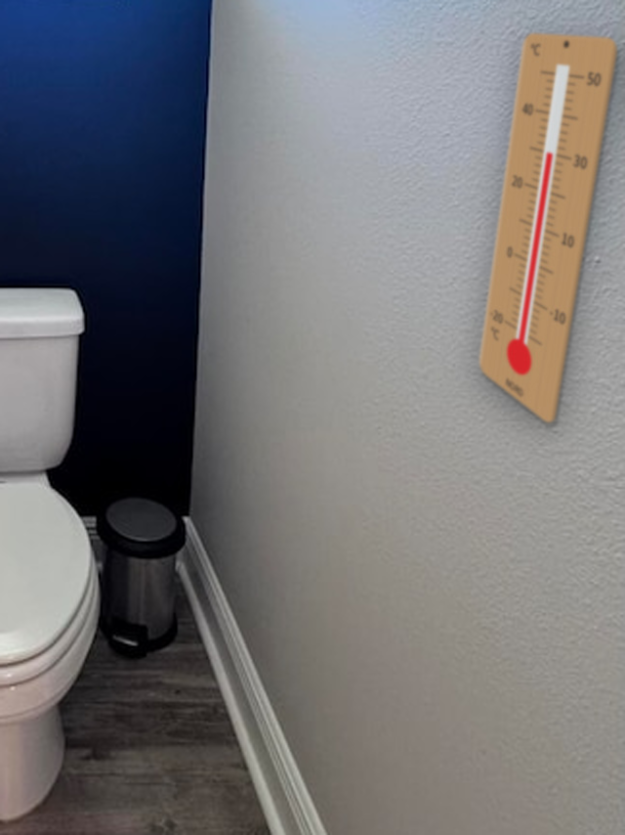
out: {"value": 30, "unit": "°C"}
